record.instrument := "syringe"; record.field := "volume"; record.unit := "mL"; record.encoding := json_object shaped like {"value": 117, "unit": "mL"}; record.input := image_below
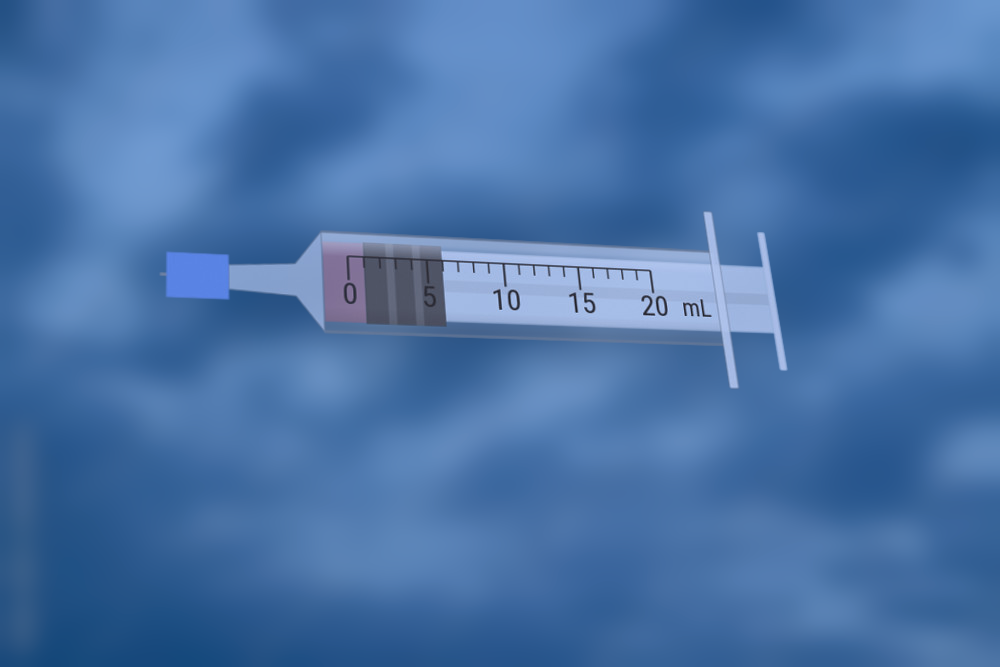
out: {"value": 1, "unit": "mL"}
